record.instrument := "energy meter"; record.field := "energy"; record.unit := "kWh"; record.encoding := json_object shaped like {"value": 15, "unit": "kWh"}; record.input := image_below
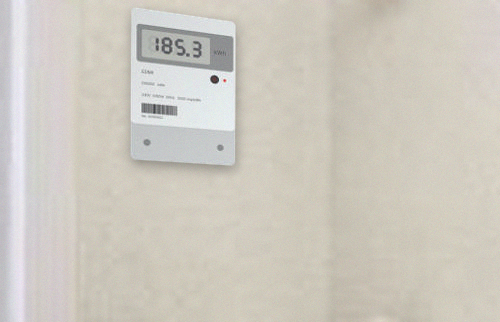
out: {"value": 185.3, "unit": "kWh"}
